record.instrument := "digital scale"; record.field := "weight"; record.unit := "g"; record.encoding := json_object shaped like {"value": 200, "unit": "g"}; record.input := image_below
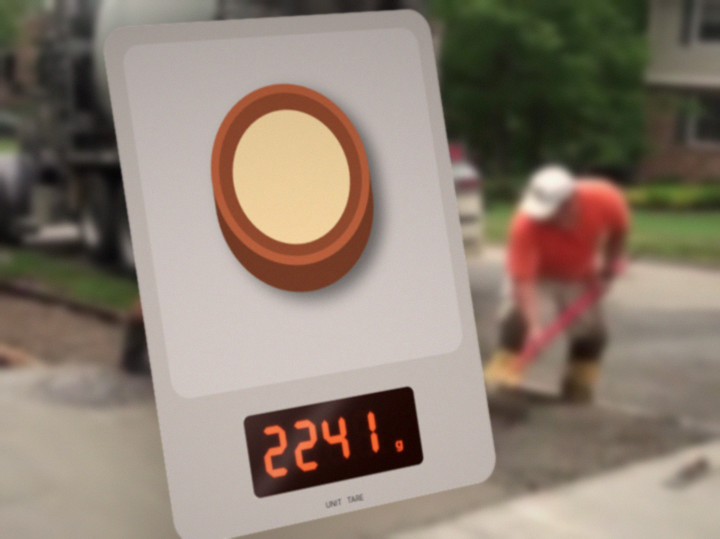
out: {"value": 2241, "unit": "g"}
